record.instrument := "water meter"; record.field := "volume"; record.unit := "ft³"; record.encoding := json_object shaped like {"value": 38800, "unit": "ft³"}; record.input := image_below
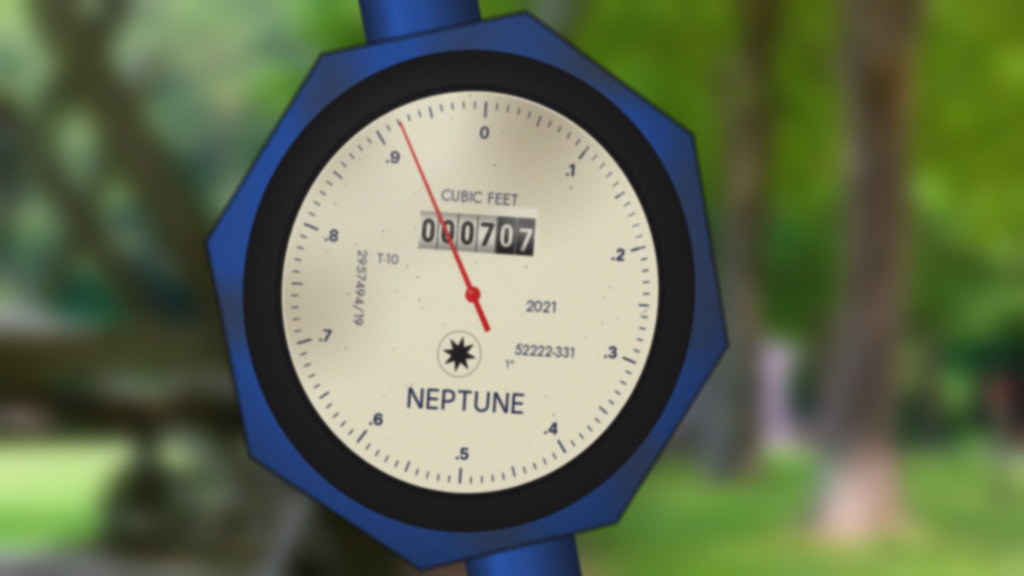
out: {"value": 706.92, "unit": "ft³"}
